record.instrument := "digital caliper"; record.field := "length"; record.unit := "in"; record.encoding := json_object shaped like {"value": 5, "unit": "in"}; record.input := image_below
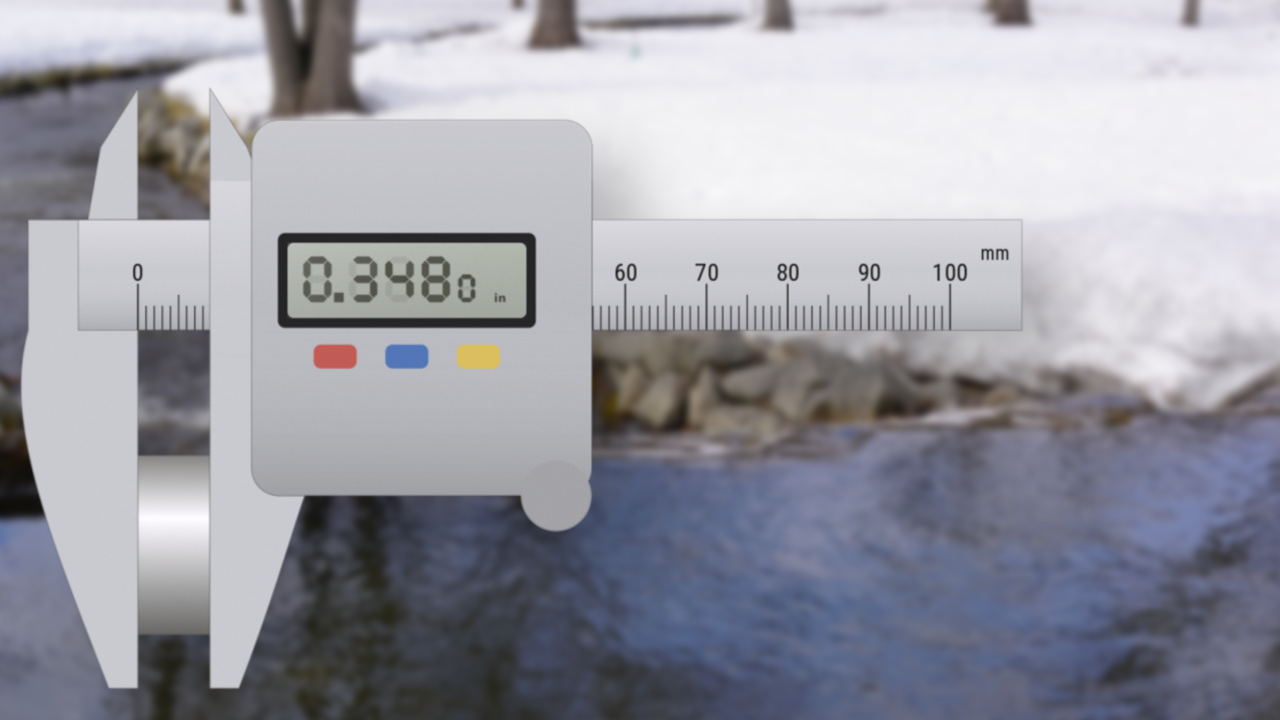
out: {"value": 0.3480, "unit": "in"}
